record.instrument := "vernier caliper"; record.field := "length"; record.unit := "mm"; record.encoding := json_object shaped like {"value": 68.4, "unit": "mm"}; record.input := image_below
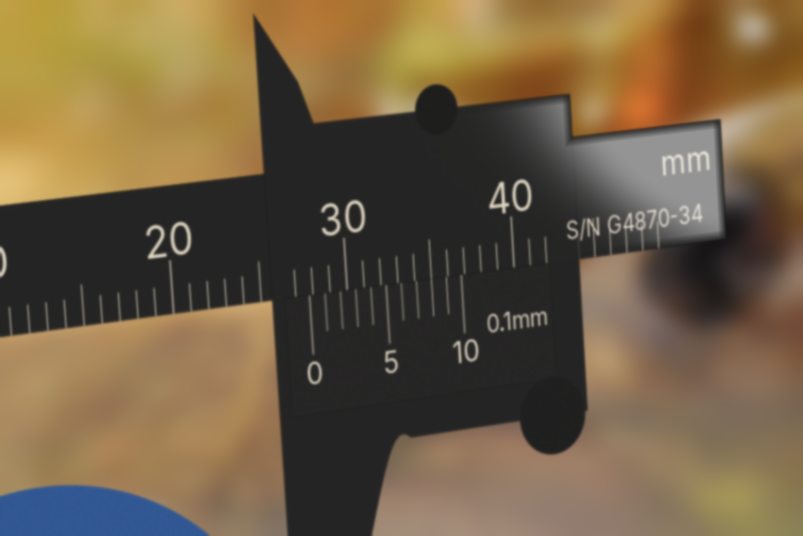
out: {"value": 27.8, "unit": "mm"}
